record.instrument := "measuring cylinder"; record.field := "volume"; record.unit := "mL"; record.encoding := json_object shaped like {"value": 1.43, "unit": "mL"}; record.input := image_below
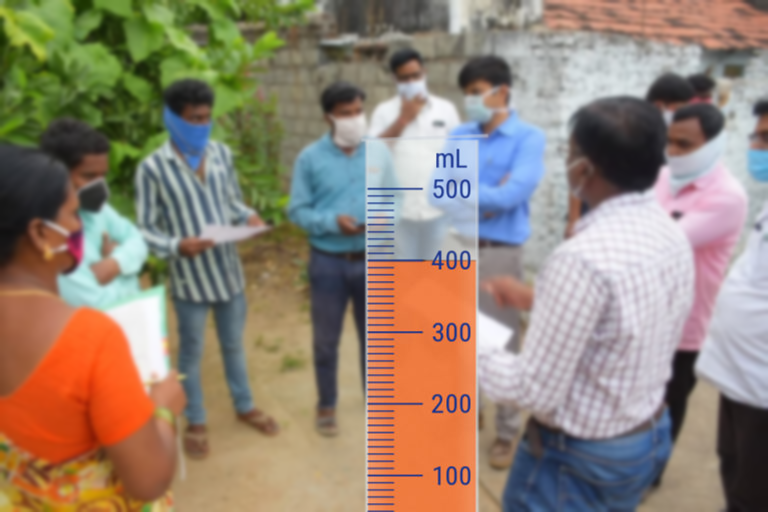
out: {"value": 400, "unit": "mL"}
